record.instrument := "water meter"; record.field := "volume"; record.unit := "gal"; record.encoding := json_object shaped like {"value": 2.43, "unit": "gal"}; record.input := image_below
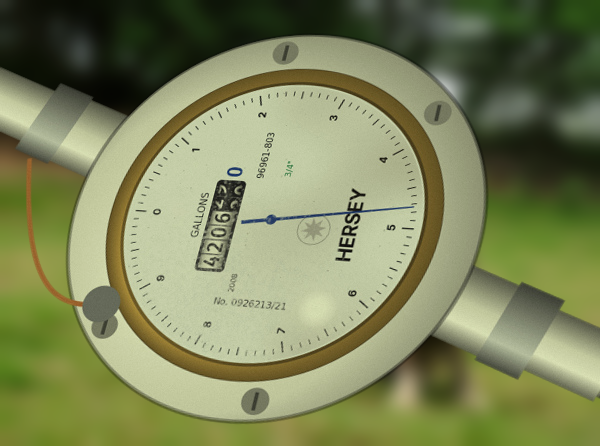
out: {"value": 4206294.7, "unit": "gal"}
